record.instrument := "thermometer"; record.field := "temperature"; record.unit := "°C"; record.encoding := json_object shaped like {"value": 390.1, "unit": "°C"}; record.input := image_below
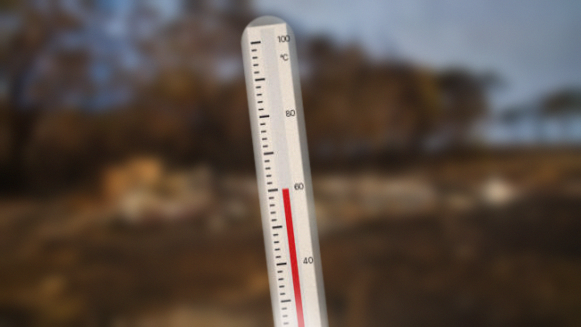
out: {"value": 60, "unit": "°C"}
